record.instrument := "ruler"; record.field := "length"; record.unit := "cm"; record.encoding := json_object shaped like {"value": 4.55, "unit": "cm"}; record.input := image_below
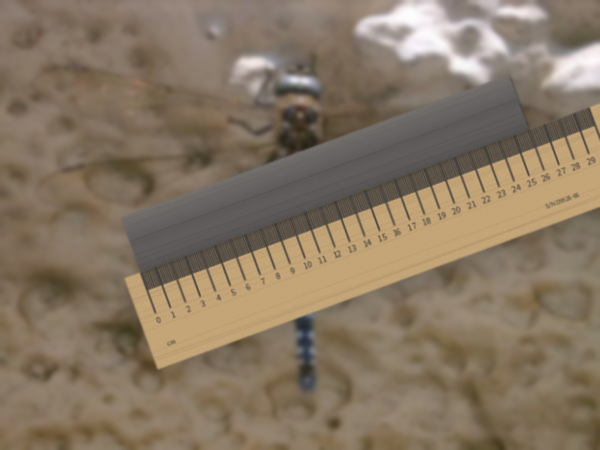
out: {"value": 26, "unit": "cm"}
